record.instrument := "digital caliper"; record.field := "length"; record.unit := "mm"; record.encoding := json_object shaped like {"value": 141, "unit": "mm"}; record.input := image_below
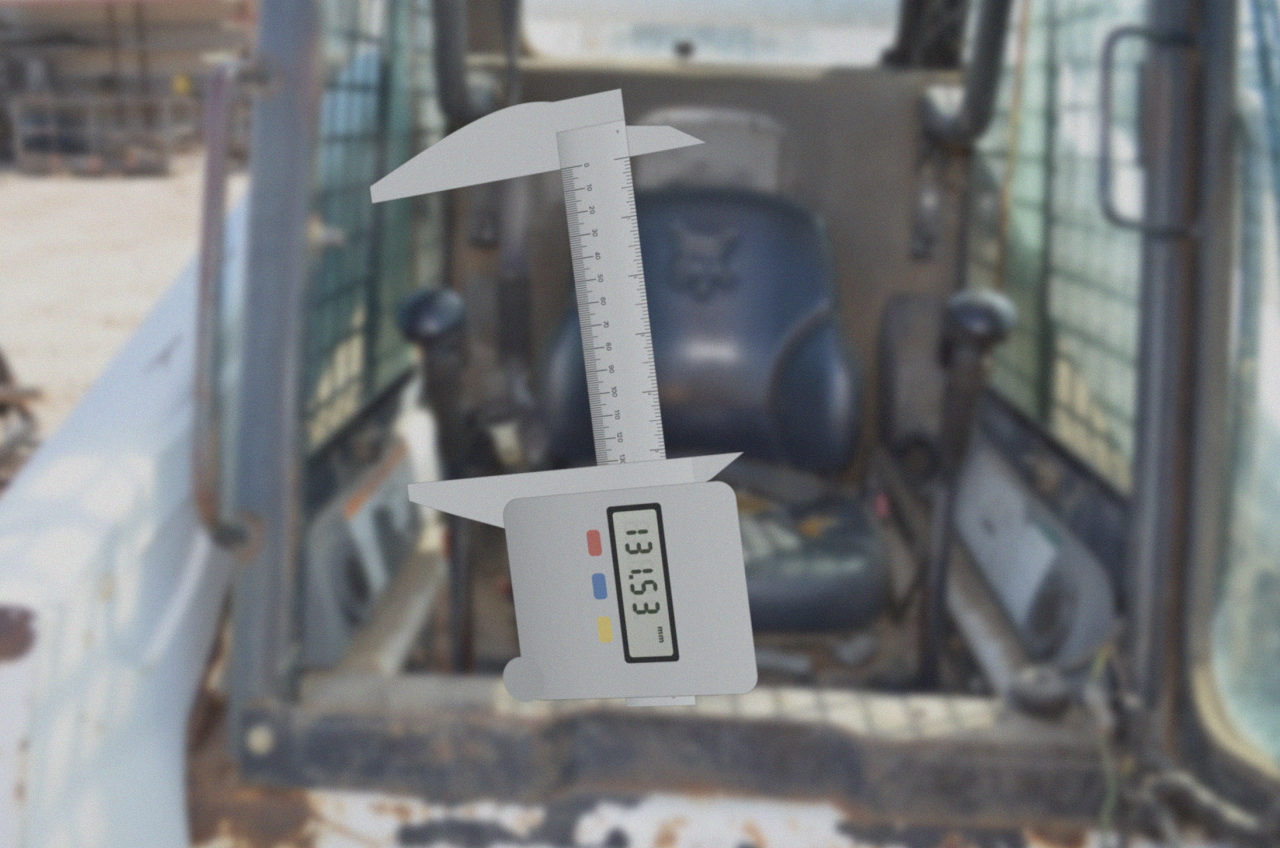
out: {"value": 131.53, "unit": "mm"}
